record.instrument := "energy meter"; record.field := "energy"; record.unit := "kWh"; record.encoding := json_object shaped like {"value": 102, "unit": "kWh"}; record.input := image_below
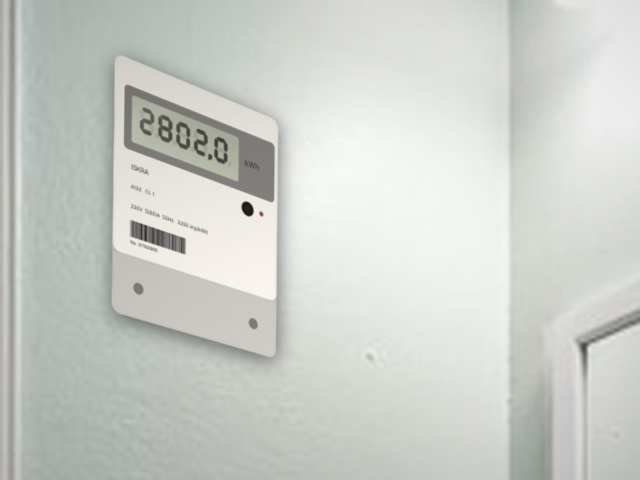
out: {"value": 2802.0, "unit": "kWh"}
